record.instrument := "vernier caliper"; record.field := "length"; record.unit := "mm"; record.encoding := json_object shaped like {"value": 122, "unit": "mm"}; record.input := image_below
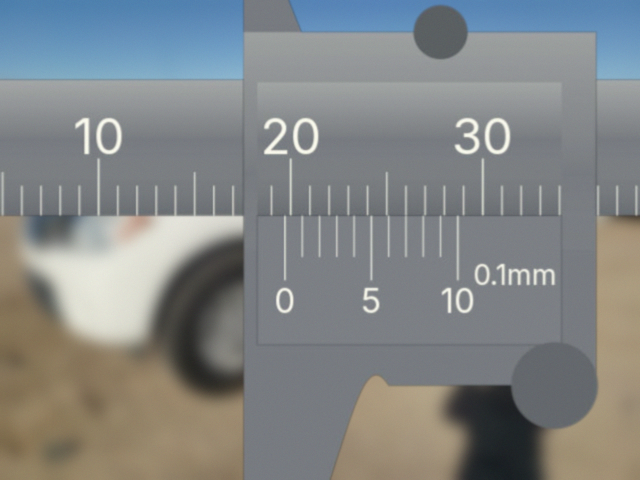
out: {"value": 19.7, "unit": "mm"}
